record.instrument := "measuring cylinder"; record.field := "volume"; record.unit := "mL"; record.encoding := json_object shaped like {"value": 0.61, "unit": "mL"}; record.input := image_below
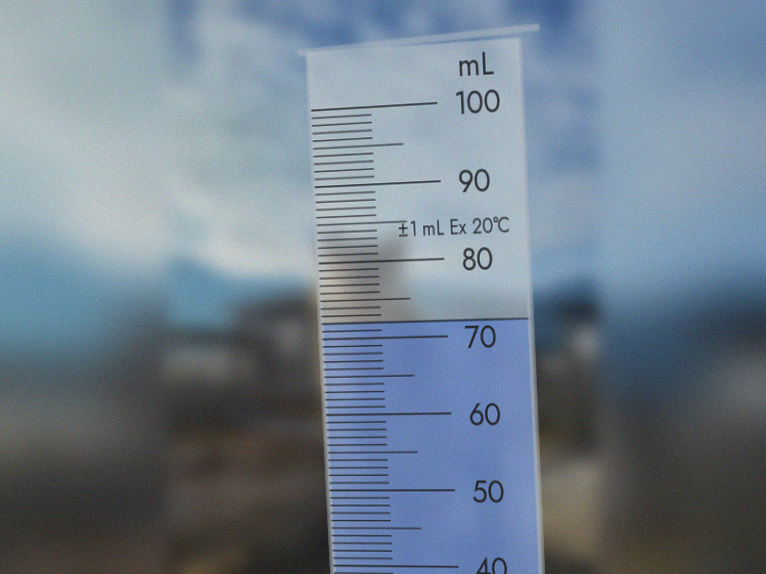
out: {"value": 72, "unit": "mL"}
